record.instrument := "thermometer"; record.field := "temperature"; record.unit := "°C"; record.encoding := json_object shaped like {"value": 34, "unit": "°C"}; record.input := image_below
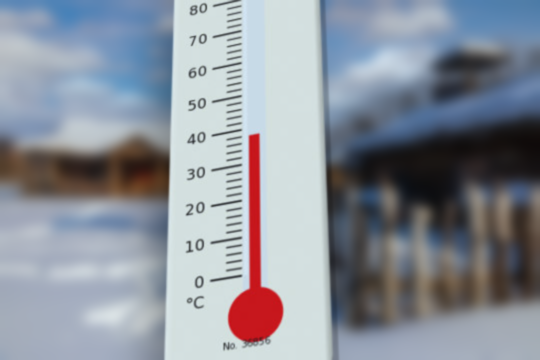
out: {"value": 38, "unit": "°C"}
